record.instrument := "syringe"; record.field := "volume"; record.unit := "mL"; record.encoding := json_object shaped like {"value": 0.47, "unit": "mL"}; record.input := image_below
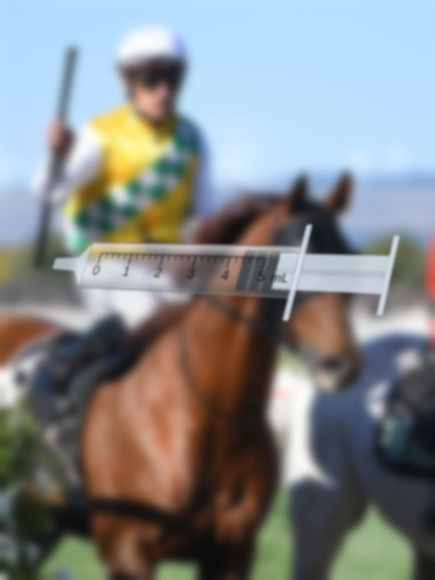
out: {"value": 4.4, "unit": "mL"}
